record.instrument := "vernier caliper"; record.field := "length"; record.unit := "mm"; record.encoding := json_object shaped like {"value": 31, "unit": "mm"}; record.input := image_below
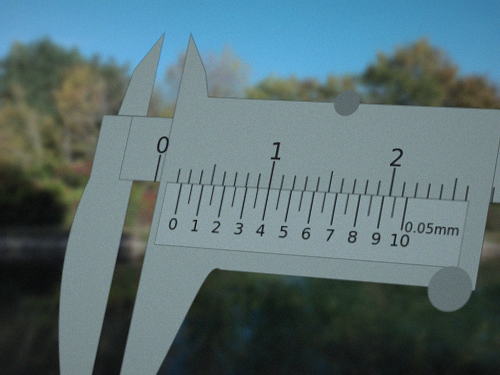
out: {"value": 2.4, "unit": "mm"}
